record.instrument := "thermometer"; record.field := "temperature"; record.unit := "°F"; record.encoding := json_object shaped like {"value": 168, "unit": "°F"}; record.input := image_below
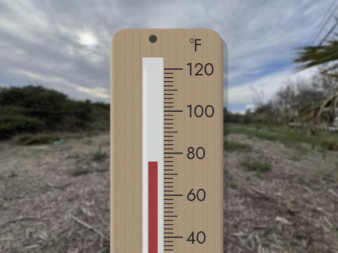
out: {"value": 76, "unit": "°F"}
